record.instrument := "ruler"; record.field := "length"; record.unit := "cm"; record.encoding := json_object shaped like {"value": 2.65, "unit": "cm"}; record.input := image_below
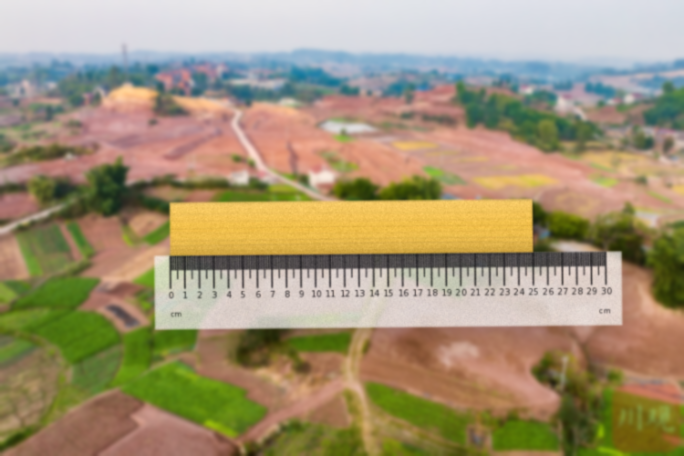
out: {"value": 25, "unit": "cm"}
